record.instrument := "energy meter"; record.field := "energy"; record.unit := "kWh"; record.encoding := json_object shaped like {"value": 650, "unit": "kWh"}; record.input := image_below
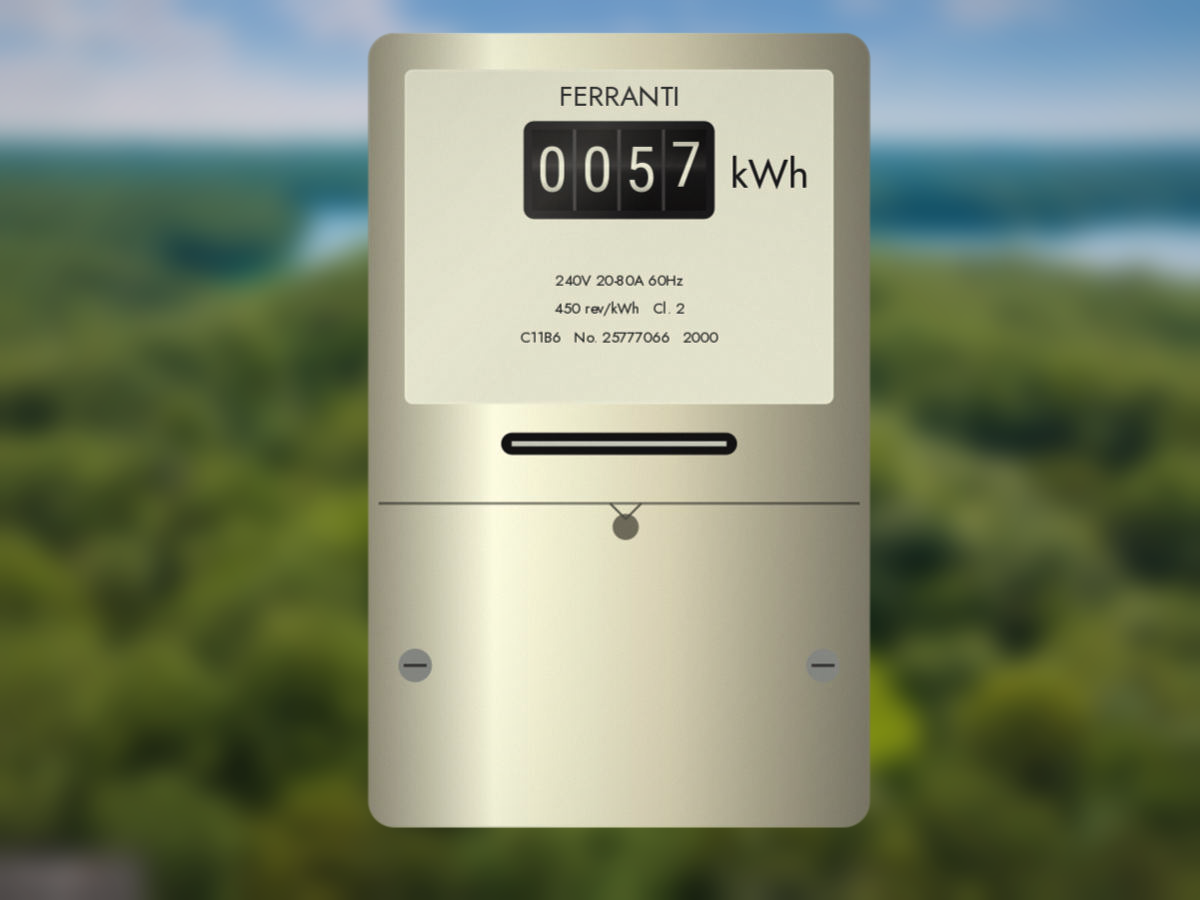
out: {"value": 57, "unit": "kWh"}
